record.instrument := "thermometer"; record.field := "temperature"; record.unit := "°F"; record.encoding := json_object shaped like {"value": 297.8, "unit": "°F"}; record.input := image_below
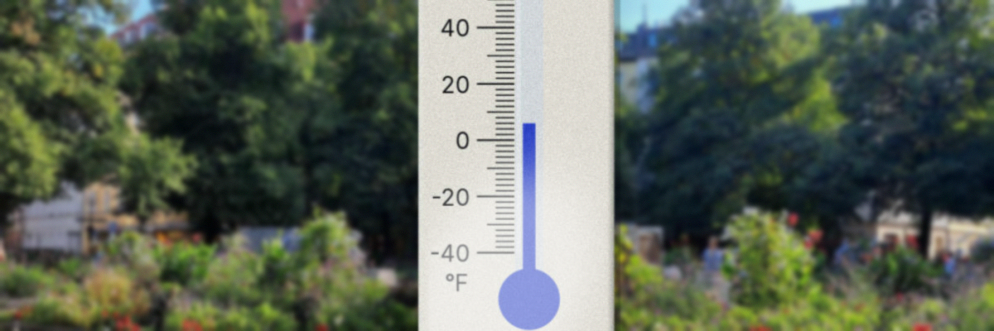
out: {"value": 6, "unit": "°F"}
